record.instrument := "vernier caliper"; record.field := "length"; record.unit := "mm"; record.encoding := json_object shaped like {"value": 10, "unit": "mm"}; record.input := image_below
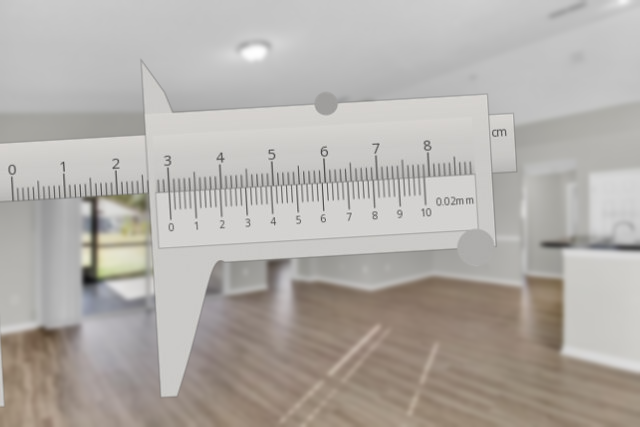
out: {"value": 30.0, "unit": "mm"}
